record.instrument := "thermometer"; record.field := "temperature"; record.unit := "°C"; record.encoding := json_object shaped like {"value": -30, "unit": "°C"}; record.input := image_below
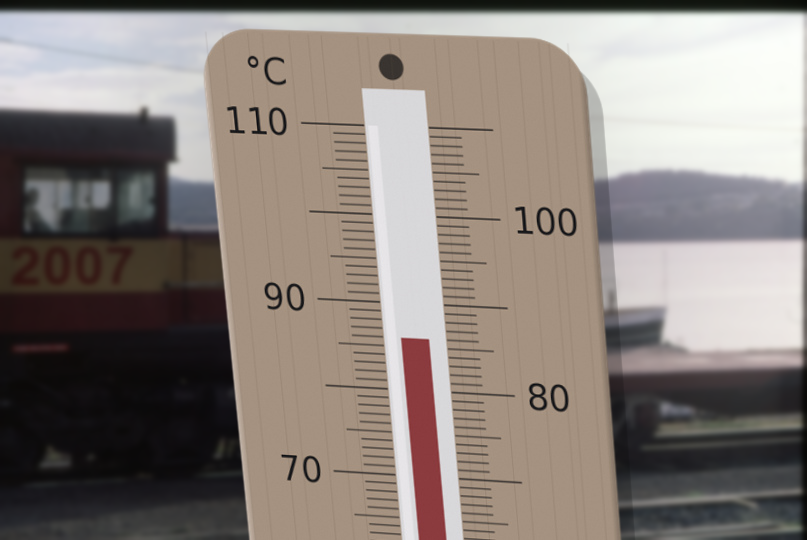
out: {"value": 86, "unit": "°C"}
